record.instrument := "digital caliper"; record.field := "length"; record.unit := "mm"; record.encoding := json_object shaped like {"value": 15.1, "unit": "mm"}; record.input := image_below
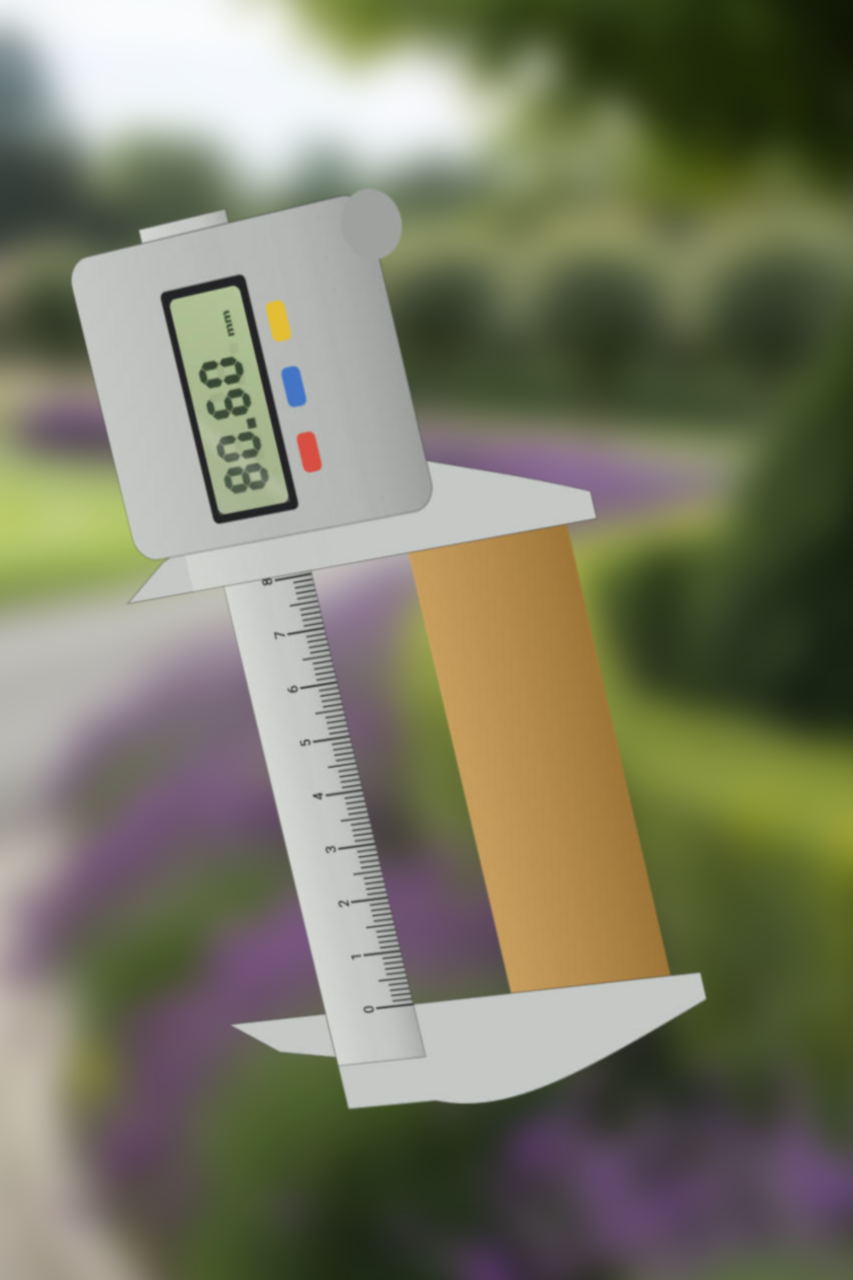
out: {"value": 80.60, "unit": "mm"}
